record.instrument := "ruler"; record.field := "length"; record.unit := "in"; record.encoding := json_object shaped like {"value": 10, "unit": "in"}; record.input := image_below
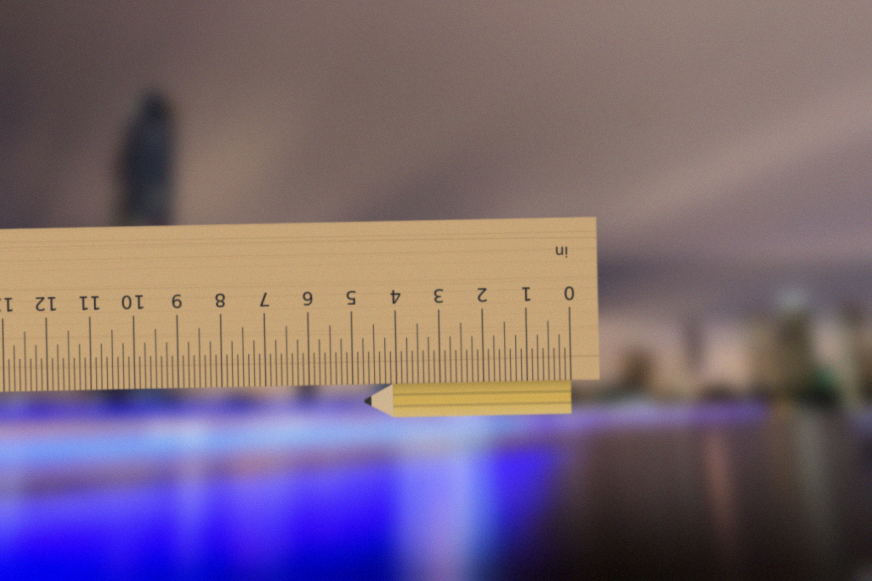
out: {"value": 4.75, "unit": "in"}
